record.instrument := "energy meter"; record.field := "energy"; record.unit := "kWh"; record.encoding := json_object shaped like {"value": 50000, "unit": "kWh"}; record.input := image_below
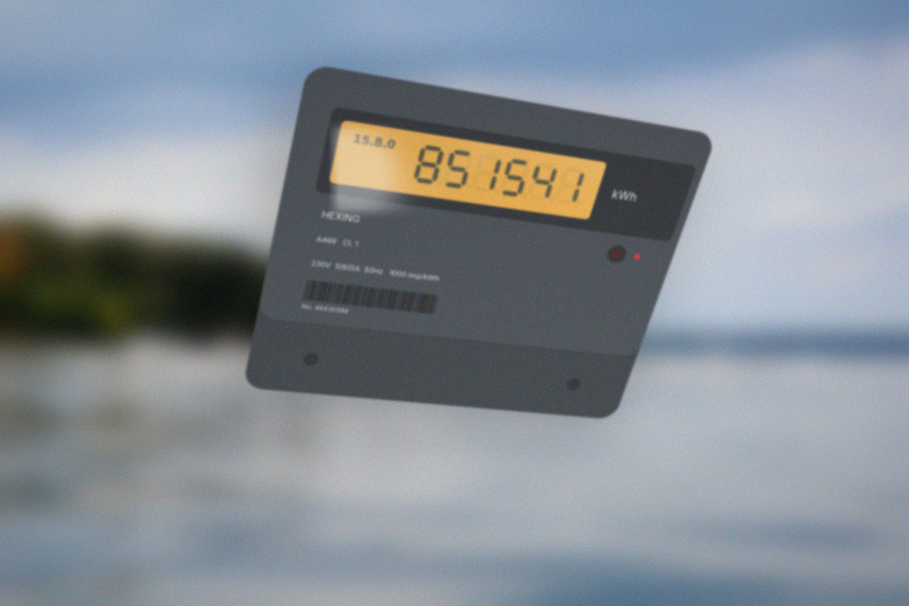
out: {"value": 851541, "unit": "kWh"}
